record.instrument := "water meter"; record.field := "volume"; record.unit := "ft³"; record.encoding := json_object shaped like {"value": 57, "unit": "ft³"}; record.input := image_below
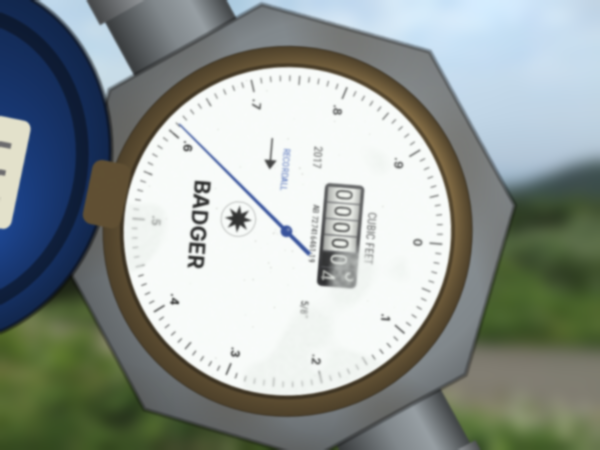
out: {"value": 3.61, "unit": "ft³"}
